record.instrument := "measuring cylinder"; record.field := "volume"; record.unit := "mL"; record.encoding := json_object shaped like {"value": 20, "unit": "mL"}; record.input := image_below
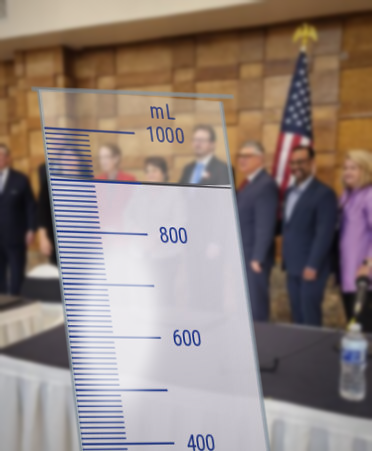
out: {"value": 900, "unit": "mL"}
